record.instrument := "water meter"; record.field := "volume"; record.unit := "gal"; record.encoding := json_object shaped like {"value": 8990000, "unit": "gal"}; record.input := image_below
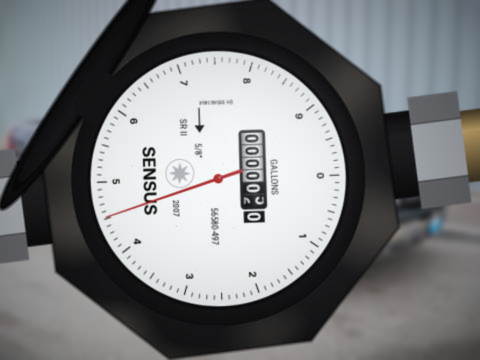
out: {"value": 54.5, "unit": "gal"}
